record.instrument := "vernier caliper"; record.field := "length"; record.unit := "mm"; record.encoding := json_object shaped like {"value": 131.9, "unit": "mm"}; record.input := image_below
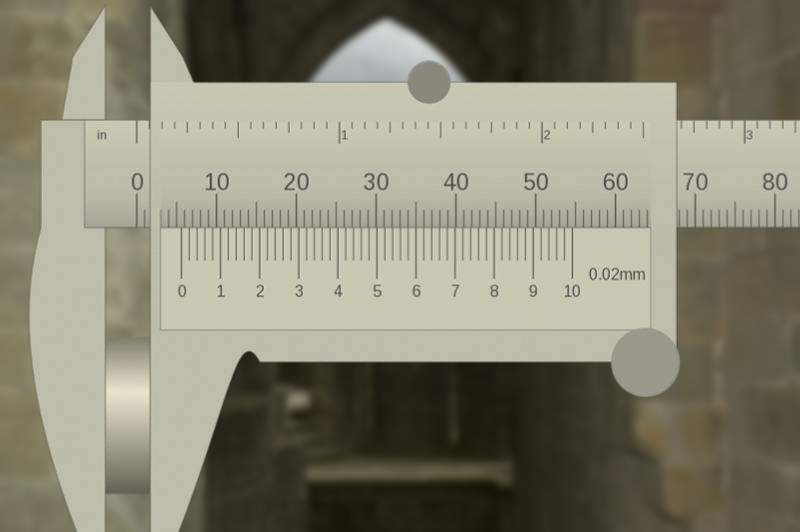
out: {"value": 5.6, "unit": "mm"}
